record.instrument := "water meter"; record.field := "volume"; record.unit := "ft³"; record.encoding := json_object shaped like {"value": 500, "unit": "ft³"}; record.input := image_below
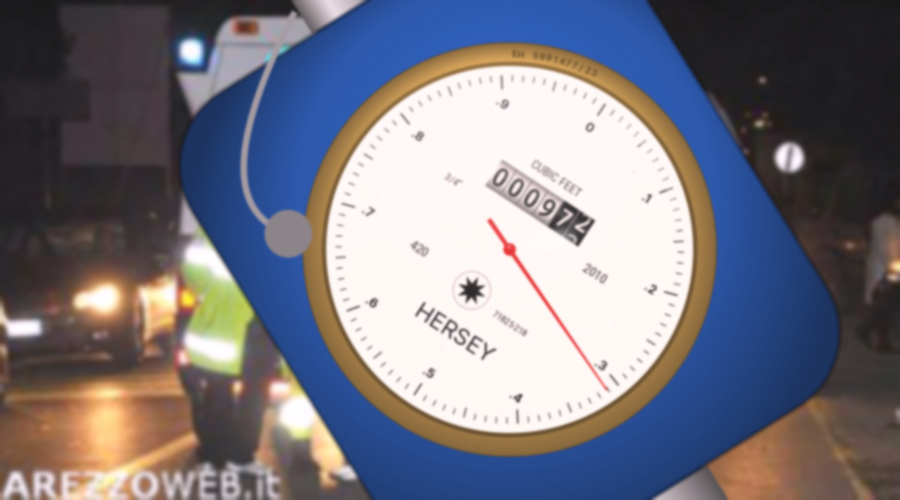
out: {"value": 972.31, "unit": "ft³"}
